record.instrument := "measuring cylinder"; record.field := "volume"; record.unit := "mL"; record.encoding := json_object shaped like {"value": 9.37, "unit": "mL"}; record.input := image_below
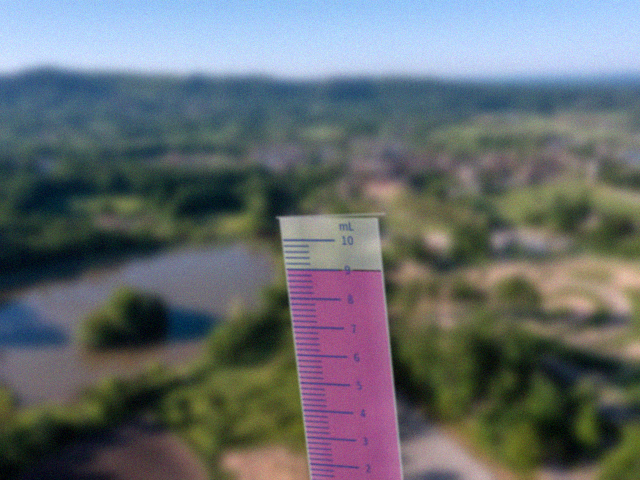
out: {"value": 9, "unit": "mL"}
